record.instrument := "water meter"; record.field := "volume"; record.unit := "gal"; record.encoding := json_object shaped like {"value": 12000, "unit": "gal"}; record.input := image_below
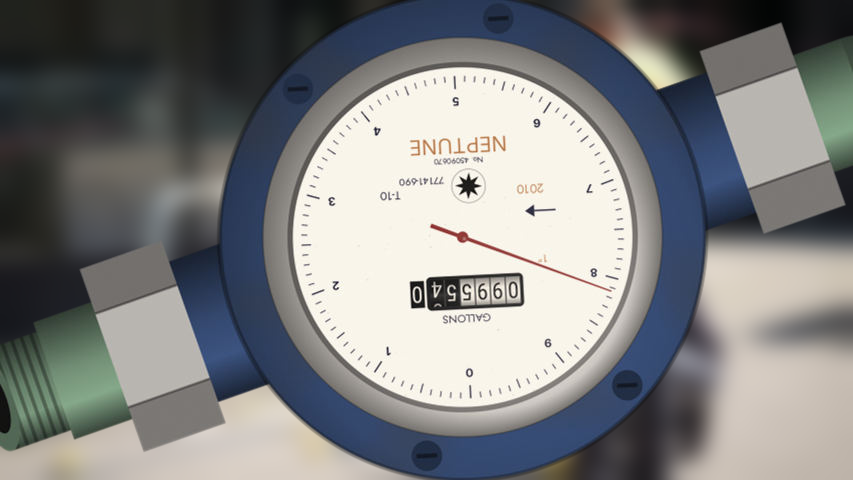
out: {"value": 995538.1, "unit": "gal"}
